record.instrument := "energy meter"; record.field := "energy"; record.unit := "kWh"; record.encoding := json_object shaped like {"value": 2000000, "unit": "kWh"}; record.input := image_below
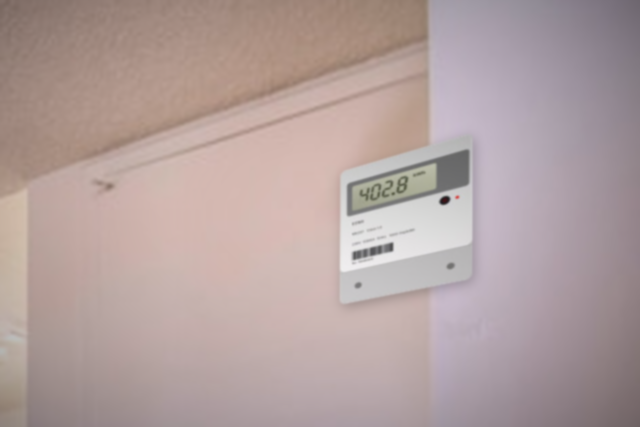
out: {"value": 402.8, "unit": "kWh"}
